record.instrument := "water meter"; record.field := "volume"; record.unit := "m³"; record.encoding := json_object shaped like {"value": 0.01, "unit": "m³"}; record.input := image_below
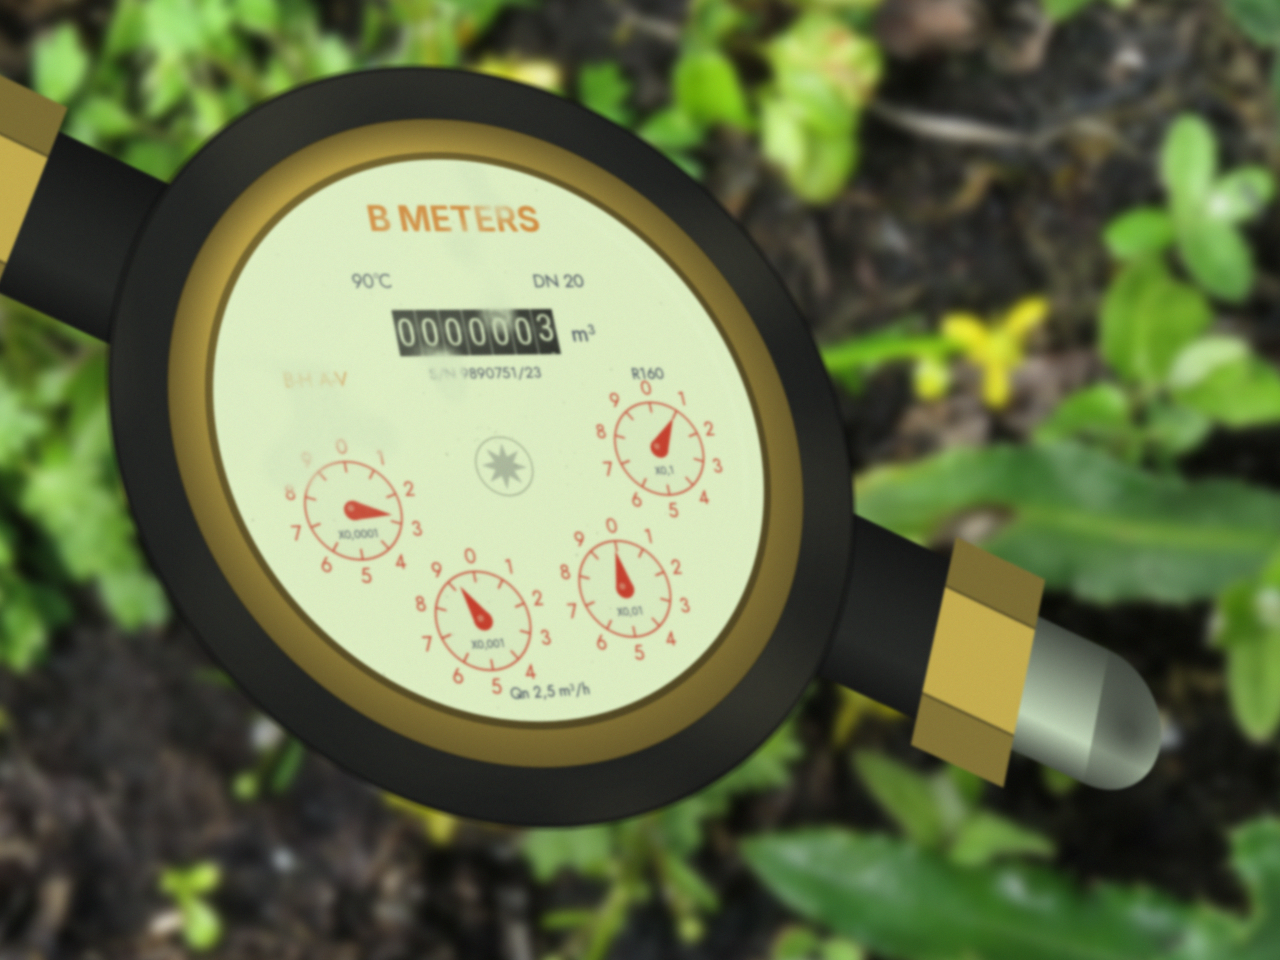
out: {"value": 3.0992, "unit": "m³"}
